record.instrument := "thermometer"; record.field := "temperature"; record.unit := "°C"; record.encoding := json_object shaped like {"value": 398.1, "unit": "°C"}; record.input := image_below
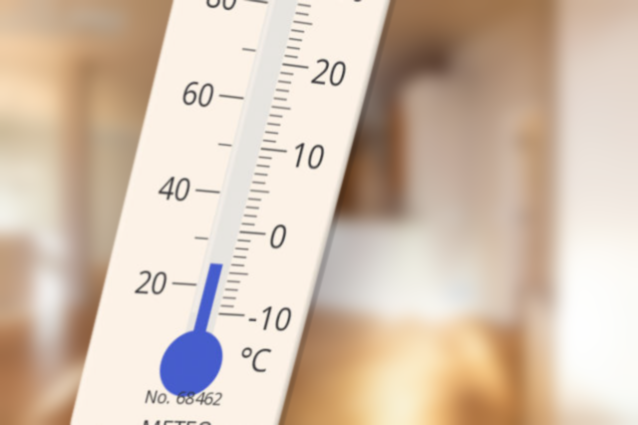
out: {"value": -4, "unit": "°C"}
